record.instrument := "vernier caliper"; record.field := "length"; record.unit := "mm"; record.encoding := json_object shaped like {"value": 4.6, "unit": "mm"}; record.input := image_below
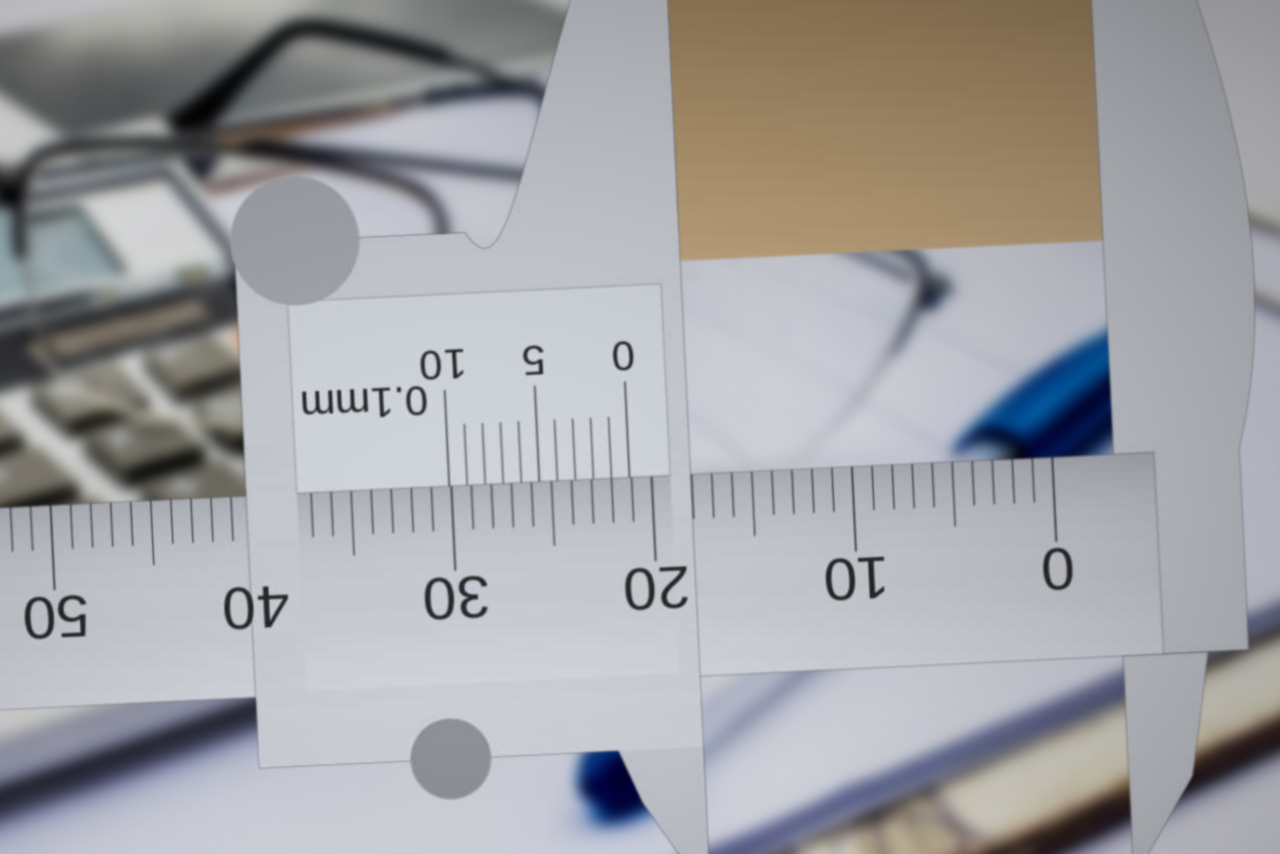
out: {"value": 21.1, "unit": "mm"}
